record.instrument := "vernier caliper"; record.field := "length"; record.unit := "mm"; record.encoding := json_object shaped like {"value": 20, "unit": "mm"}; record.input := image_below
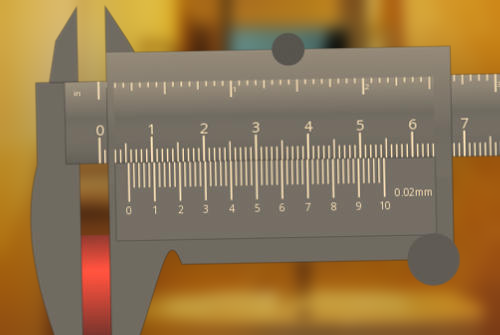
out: {"value": 5.5, "unit": "mm"}
